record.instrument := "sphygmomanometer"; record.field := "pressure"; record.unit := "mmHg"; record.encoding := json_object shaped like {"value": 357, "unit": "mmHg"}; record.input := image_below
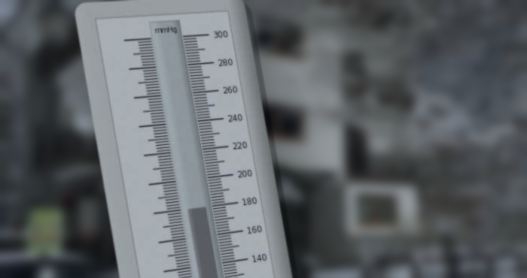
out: {"value": 180, "unit": "mmHg"}
